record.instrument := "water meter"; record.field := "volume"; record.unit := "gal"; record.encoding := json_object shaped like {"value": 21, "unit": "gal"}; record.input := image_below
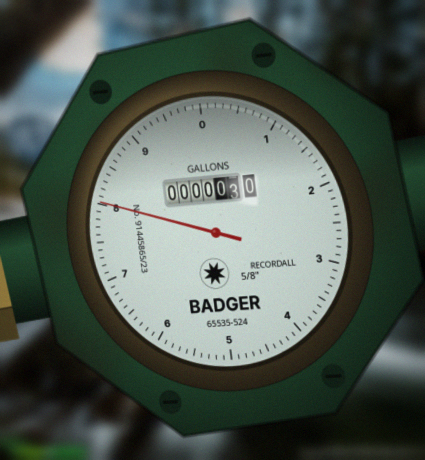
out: {"value": 28.0, "unit": "gal"}
